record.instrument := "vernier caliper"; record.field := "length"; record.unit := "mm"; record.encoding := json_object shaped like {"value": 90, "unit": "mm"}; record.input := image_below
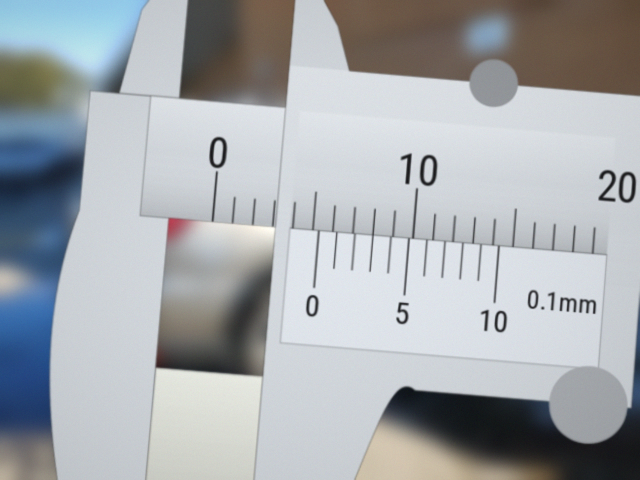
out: {"value": 5.3, "unit": "mm"}
